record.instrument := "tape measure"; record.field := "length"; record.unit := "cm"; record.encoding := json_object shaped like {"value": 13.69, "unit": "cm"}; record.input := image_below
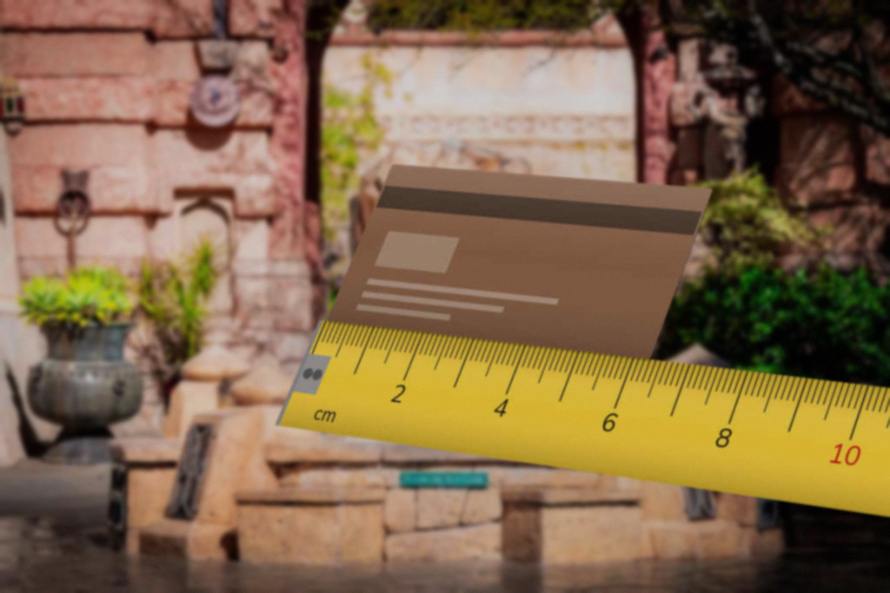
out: {"value": 6.3, "unit": "cm"}
